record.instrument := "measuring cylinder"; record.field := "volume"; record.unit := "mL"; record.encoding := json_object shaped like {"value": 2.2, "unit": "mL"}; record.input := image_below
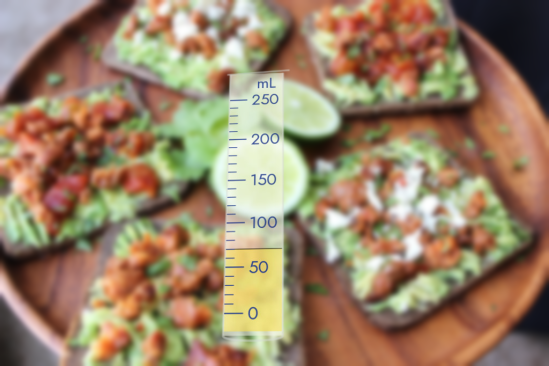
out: {"value": 70, "unit": "mL"}
